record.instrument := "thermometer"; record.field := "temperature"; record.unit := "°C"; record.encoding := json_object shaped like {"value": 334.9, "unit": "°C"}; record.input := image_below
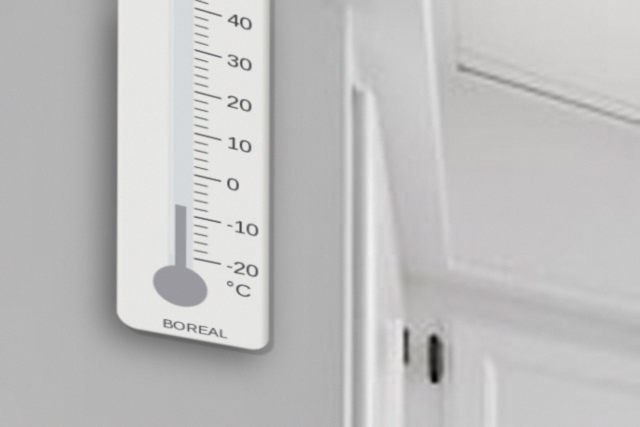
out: {"value": -8, "unit": "°C"}
